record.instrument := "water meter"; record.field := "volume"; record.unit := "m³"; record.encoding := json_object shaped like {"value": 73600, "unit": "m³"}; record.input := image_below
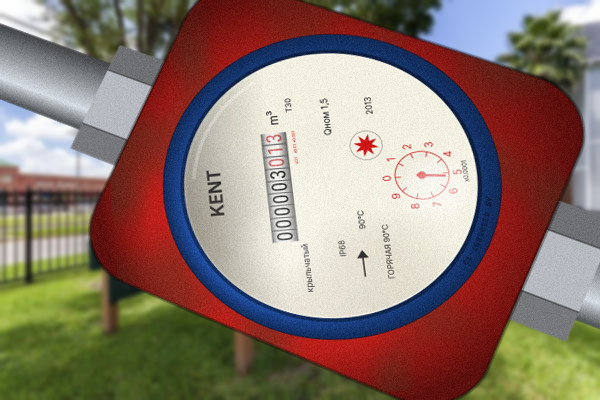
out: {"value": 3.0135, "unit": "m³"}
